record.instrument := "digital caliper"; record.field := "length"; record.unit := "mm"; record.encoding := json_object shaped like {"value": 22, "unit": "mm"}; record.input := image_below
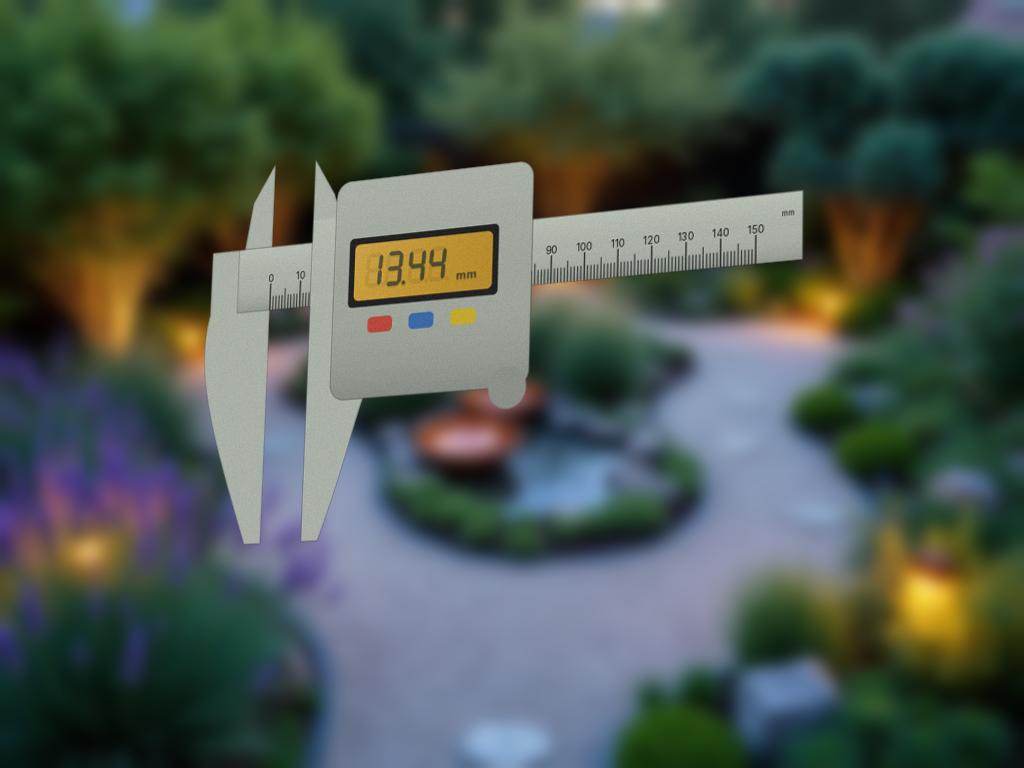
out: {"value": 13.44, "unit": "mm"}
